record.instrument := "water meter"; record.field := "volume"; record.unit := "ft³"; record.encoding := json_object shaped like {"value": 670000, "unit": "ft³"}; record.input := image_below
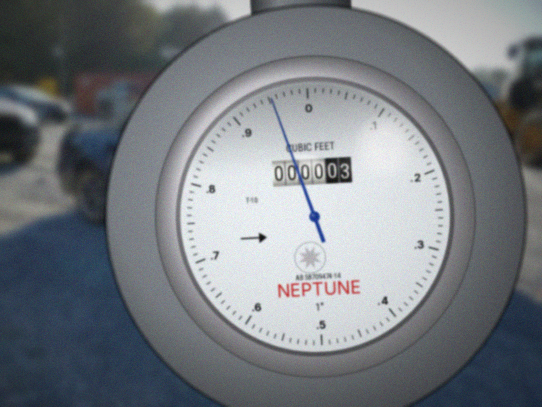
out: {"value": 2.95, "unit": "ft³"}
